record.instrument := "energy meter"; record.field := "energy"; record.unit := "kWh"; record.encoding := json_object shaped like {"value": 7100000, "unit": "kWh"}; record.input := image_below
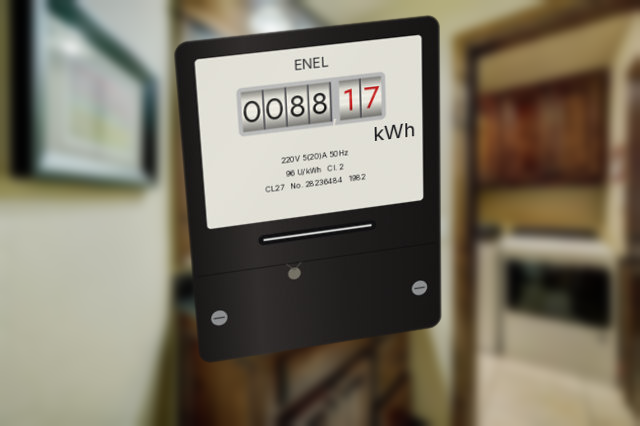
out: {"value": 88.17, "unit": "kWh"}
